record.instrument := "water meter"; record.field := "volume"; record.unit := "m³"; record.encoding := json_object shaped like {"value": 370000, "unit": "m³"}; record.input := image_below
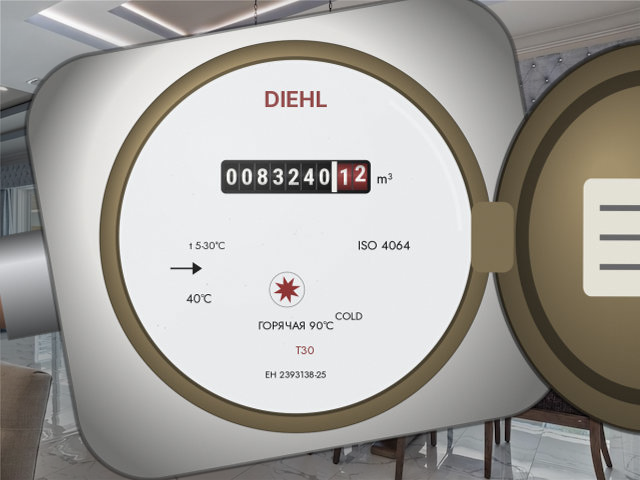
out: {"value": 83240.12, "unit": "m³"}
